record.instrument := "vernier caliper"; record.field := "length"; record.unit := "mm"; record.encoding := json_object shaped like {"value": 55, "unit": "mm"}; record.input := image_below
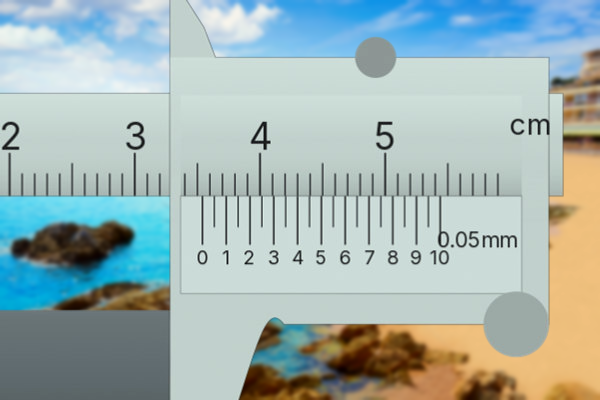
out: {"value": 35.4, "unit": "mm"}
